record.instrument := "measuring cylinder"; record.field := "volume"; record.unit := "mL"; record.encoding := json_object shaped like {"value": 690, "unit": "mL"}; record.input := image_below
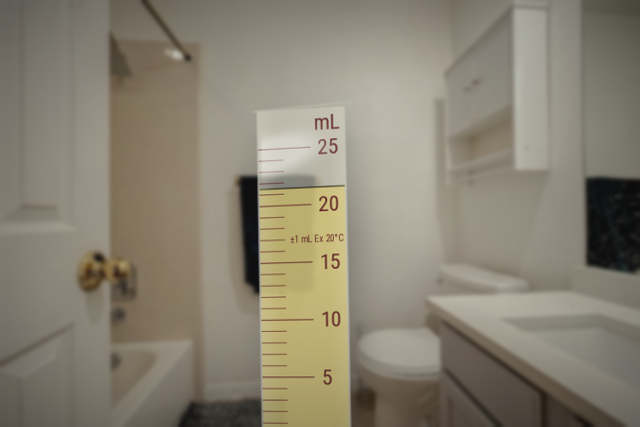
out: {"value": 21.5, "unit": "mL"}
